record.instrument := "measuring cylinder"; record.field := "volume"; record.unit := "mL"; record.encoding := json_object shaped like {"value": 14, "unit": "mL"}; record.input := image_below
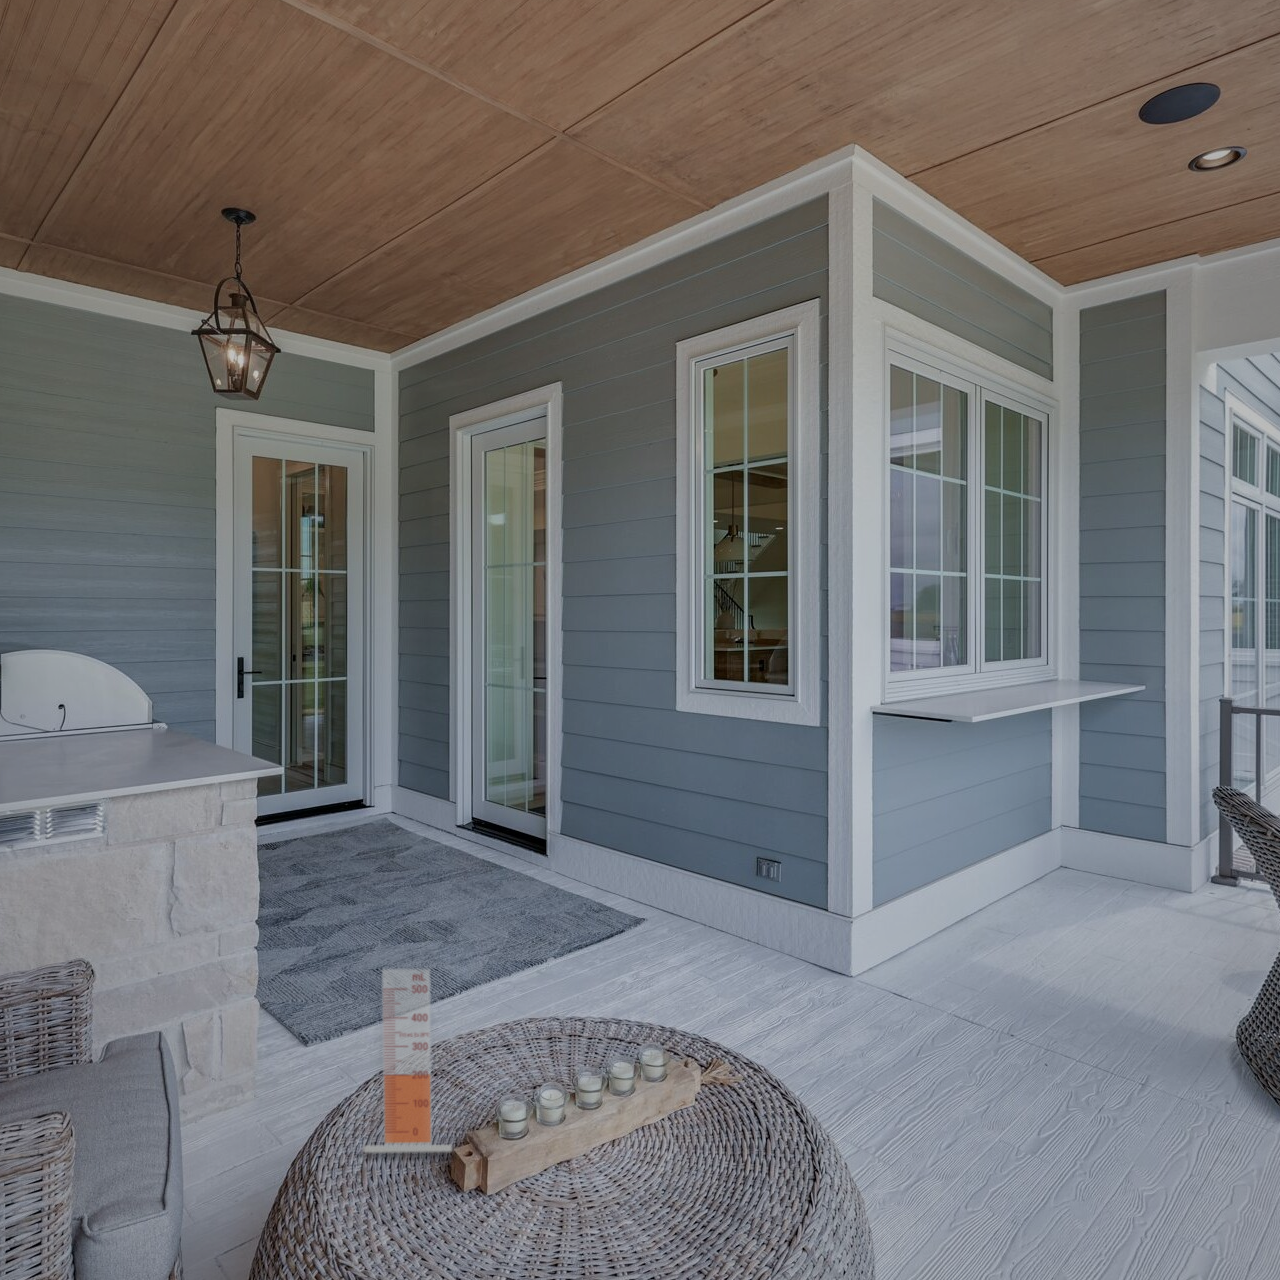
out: {"value": 200, "unit": "mL"}
